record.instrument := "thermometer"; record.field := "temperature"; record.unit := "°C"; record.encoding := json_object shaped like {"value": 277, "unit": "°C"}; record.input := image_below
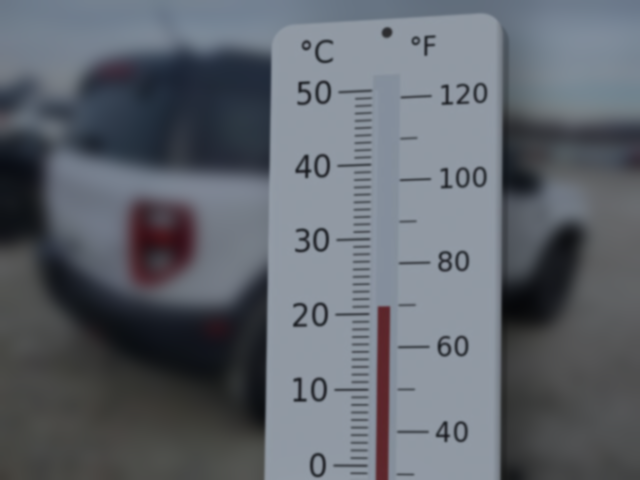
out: {"value": 21, "unit": "°C"}
